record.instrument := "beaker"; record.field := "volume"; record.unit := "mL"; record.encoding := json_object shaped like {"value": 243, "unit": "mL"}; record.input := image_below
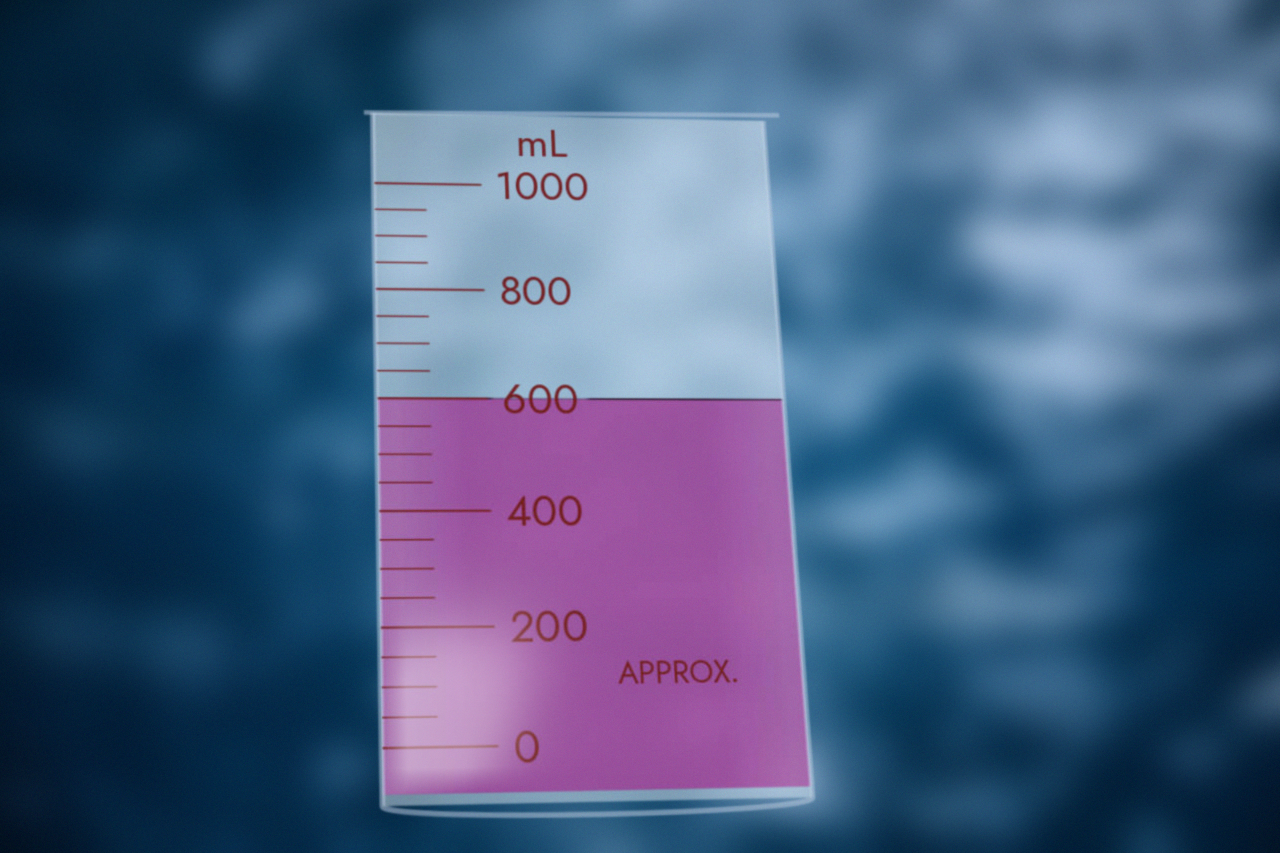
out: {"value": 600, "unit": "mL"}
